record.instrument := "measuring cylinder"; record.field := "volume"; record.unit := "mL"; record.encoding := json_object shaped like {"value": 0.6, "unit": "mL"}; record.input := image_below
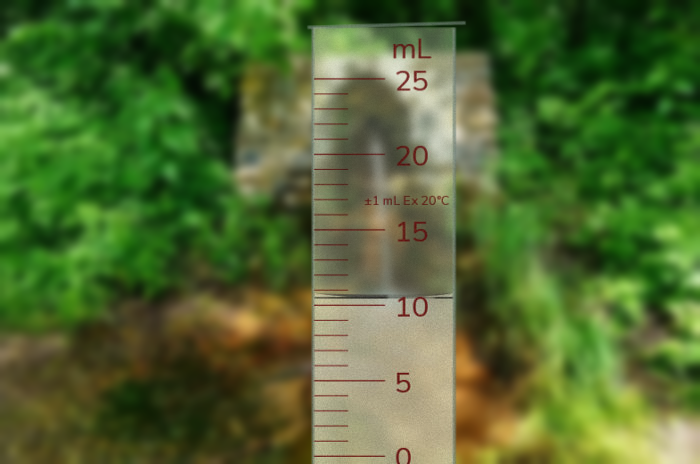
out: {"value": 10.5, "unit": "mL"}
